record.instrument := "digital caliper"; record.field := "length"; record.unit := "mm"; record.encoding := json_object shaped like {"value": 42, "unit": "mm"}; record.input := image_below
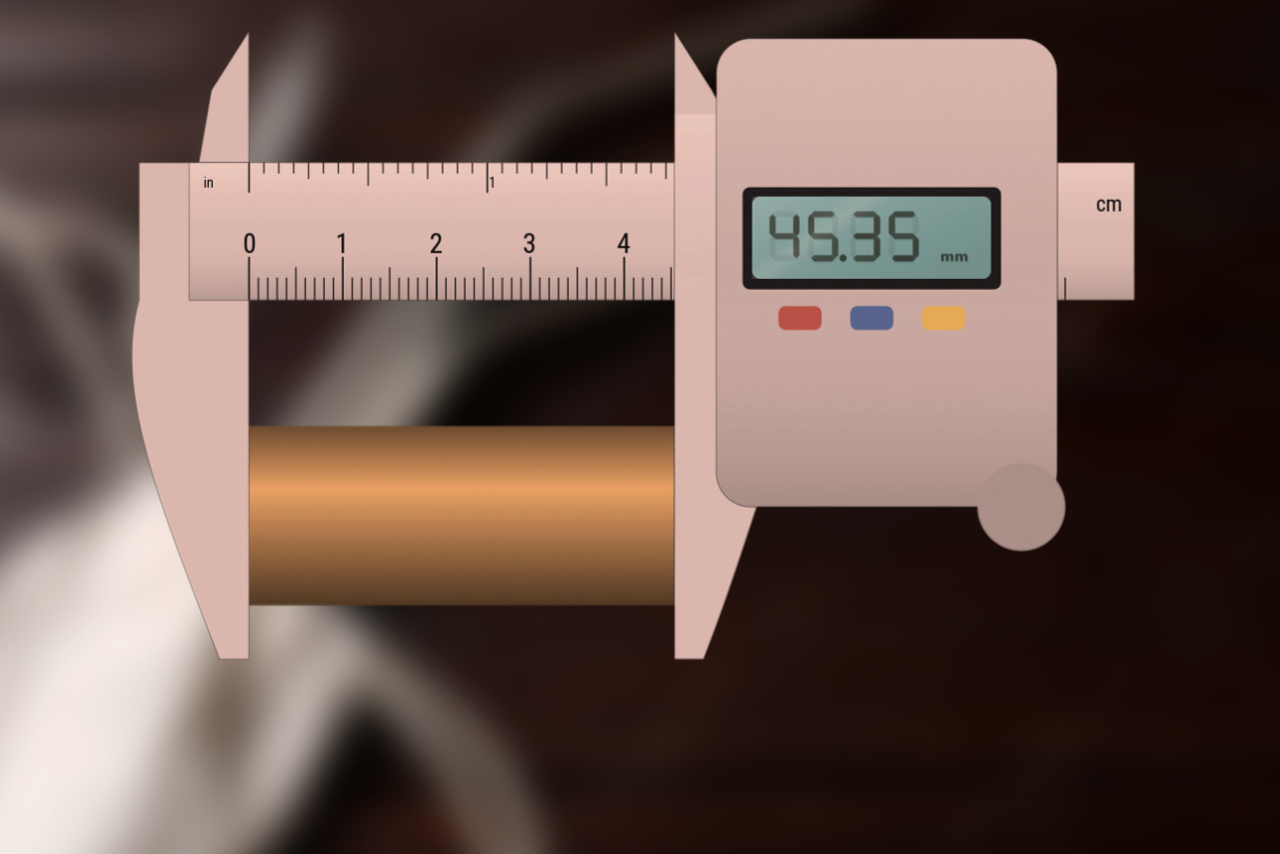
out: {"value": 45.35, "unit": "mm"}
